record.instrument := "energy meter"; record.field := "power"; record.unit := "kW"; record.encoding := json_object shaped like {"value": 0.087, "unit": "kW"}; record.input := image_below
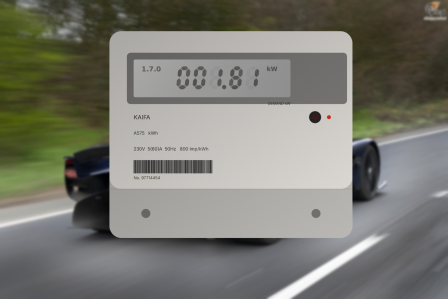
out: {"value": 1.81, "unit": "kW"}
